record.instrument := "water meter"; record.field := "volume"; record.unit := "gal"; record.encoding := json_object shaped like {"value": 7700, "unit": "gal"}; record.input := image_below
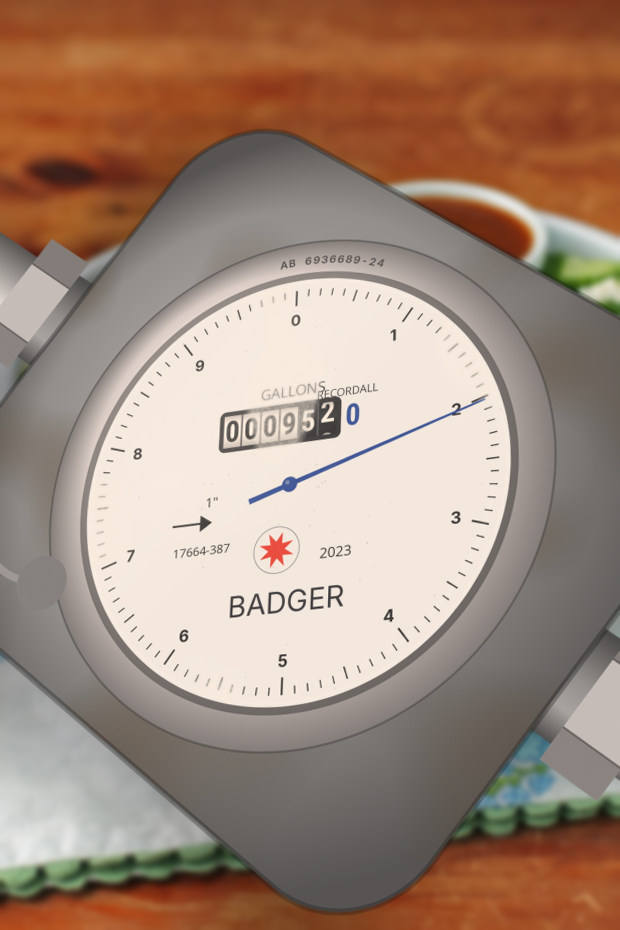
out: {"value": 9522.0, "unit": "gal"}
